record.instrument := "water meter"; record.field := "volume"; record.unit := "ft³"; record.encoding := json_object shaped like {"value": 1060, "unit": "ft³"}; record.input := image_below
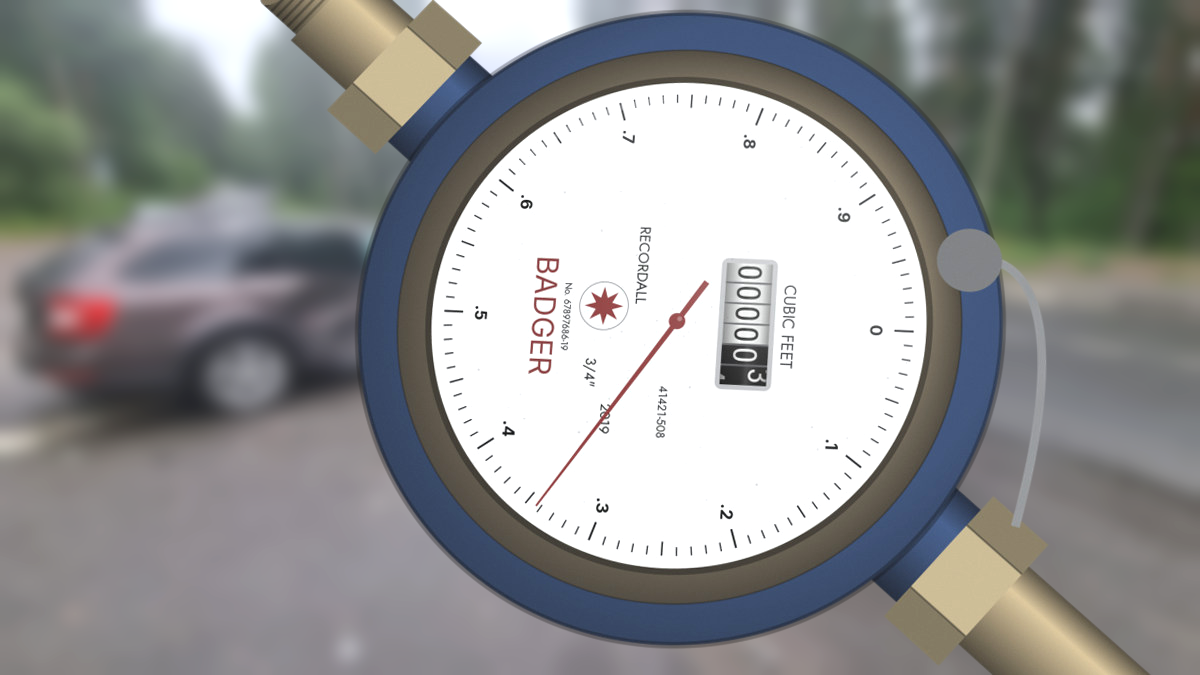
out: {"value": 3.34, "unit": "ft³"}
